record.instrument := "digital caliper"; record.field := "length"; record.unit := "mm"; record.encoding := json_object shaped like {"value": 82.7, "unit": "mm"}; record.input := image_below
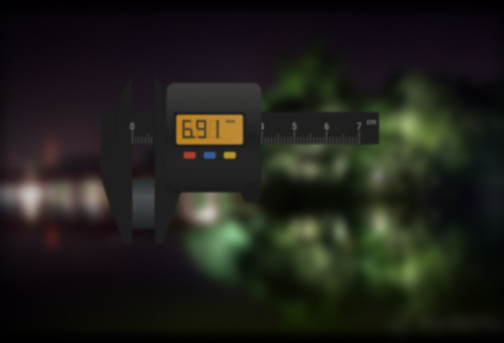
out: {"value": 6.91, "unit": "mm"}
